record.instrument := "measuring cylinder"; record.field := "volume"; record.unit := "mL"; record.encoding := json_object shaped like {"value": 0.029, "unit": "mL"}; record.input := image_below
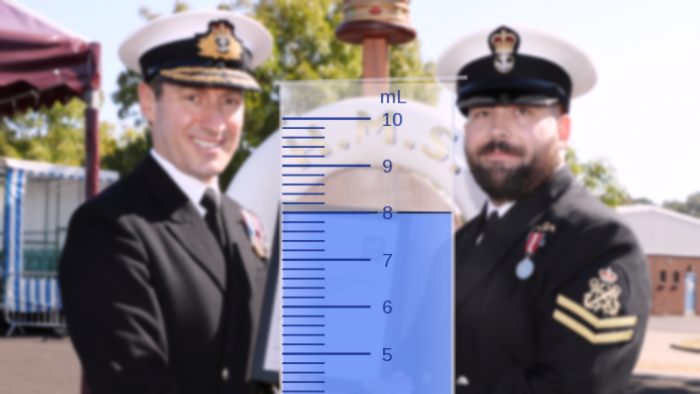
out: {"value": 8, "unit": "mL"}
